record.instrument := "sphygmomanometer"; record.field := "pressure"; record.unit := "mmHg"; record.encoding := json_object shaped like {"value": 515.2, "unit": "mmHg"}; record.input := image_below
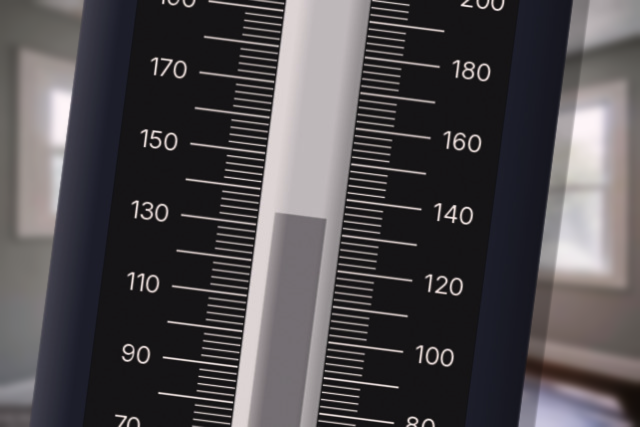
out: {"value": 134, "unit": "mmHg"}
